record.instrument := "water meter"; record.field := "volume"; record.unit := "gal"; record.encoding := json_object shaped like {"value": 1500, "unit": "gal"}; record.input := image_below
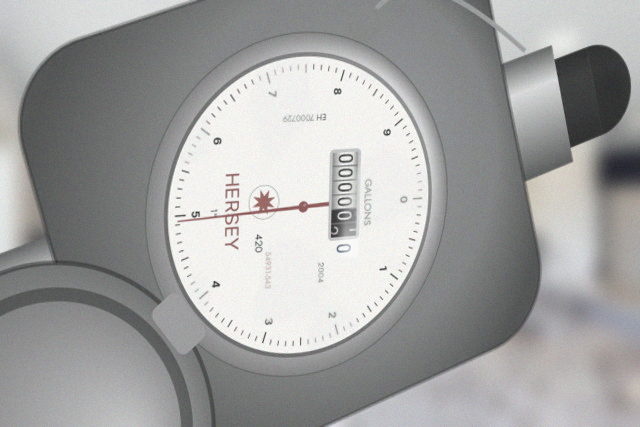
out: {"value": 14.9, "unit": "gal"}
